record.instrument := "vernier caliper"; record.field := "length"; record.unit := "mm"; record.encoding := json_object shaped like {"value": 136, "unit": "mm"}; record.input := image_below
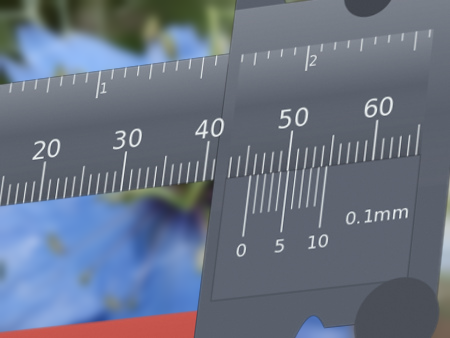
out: {"value": 45.6, "unit": "mm"}
